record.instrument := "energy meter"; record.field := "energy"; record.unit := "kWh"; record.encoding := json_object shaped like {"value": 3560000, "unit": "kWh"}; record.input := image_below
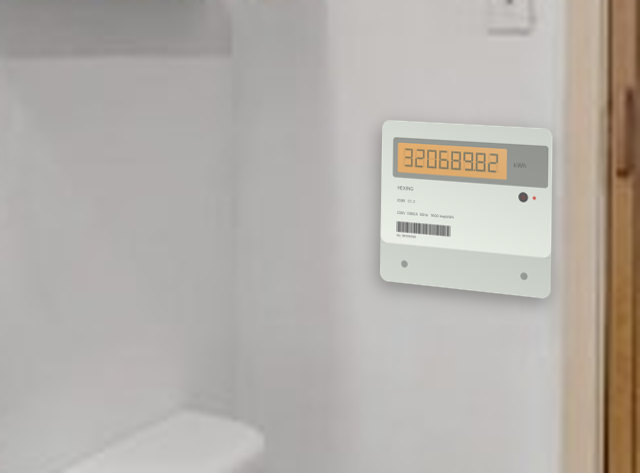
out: {"value": 320689.82, "unit": "kWh"}
